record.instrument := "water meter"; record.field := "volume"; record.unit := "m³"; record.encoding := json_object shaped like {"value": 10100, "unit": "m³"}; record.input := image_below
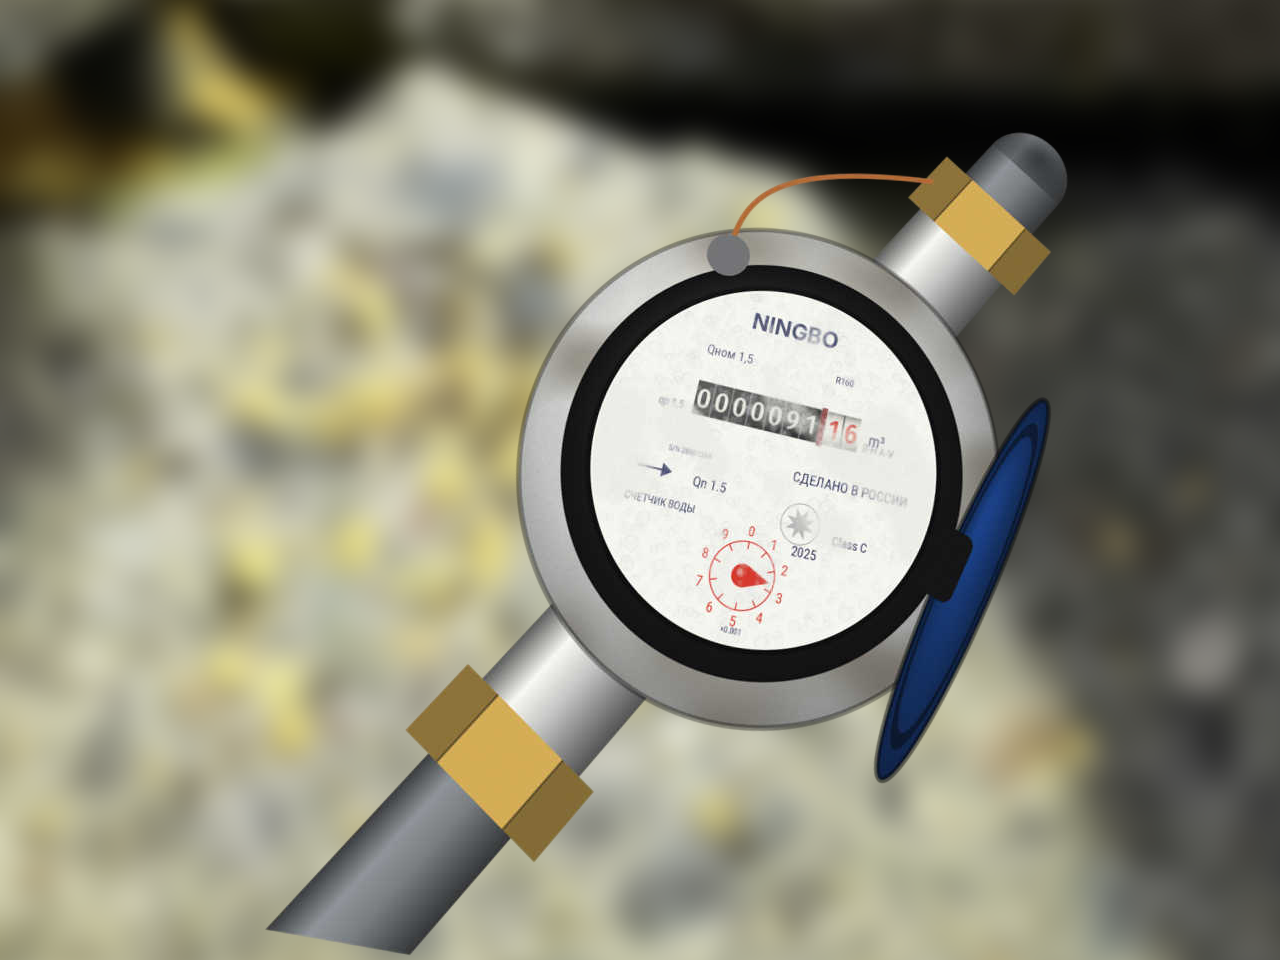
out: {"value": 91.162, "unit": "m³"}
